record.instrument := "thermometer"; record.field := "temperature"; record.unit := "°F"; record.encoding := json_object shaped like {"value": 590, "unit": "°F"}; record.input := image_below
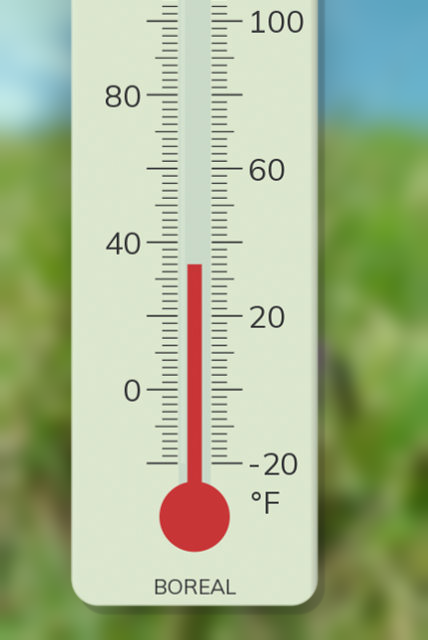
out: {"value": 34, "unit": "°F"}
